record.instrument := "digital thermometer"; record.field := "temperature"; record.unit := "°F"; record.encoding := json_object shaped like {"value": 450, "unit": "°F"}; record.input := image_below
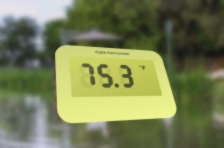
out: {"value": 75.3, "unit": "°F"}
